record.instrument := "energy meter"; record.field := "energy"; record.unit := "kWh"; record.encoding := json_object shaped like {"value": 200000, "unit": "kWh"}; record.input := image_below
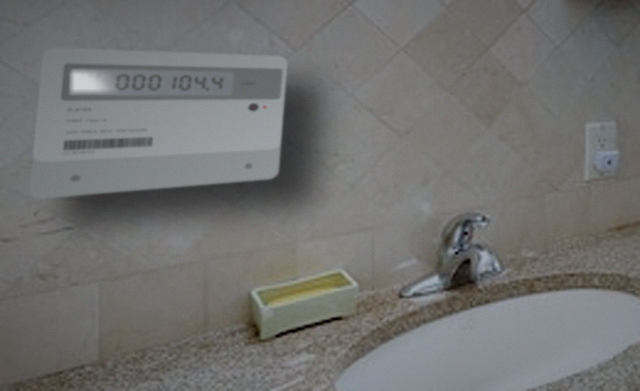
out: {"value": 104.4, "unit": "kWh"}
